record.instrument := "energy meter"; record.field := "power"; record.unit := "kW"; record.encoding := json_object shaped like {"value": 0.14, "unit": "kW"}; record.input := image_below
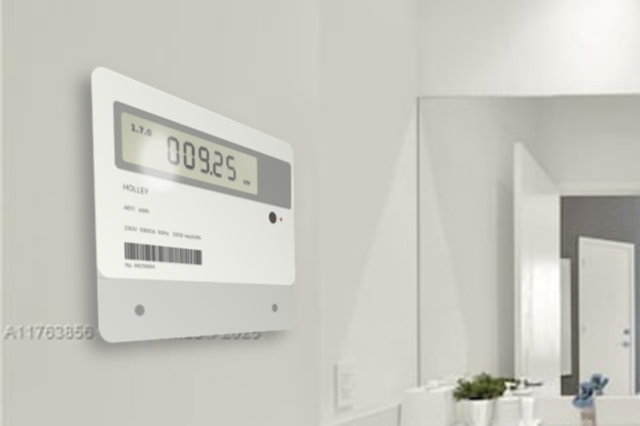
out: {"value": 9.25, "unit": "kW"}
